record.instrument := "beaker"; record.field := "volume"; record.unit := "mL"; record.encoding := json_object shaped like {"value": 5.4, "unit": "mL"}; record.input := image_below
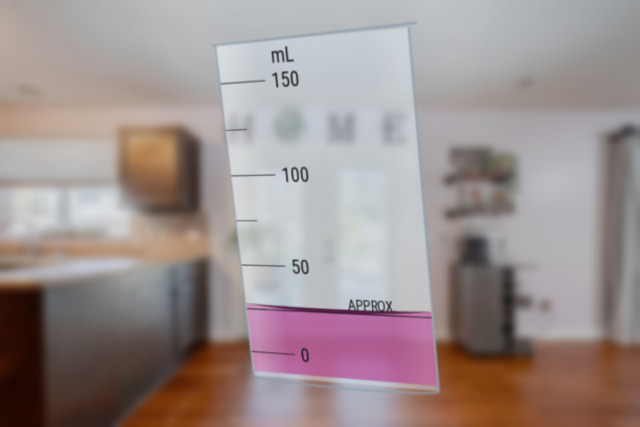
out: {"value": 25, "unit": "mL"}
